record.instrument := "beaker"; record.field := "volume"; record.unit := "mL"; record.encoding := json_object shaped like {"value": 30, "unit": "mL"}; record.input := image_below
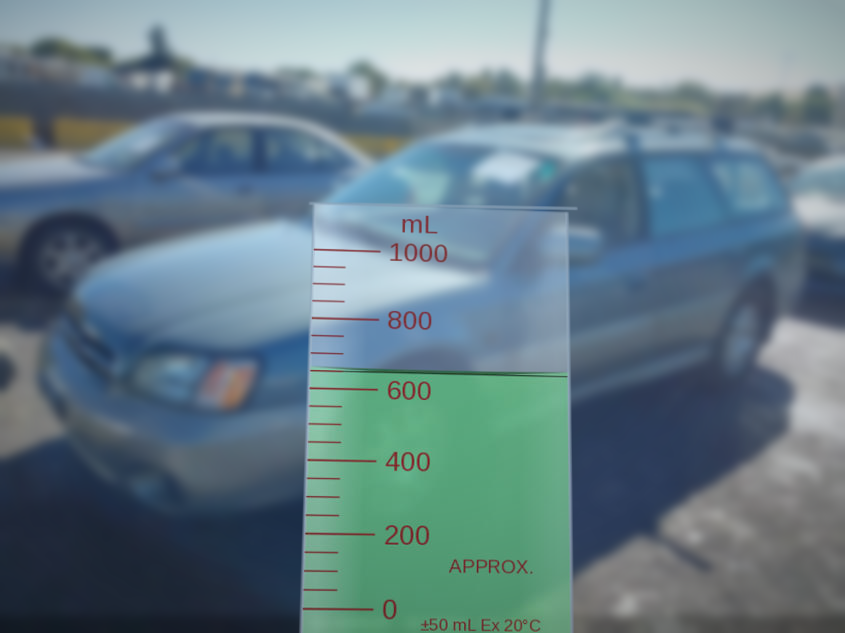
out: {"value": 650, "unit": "mL"}
